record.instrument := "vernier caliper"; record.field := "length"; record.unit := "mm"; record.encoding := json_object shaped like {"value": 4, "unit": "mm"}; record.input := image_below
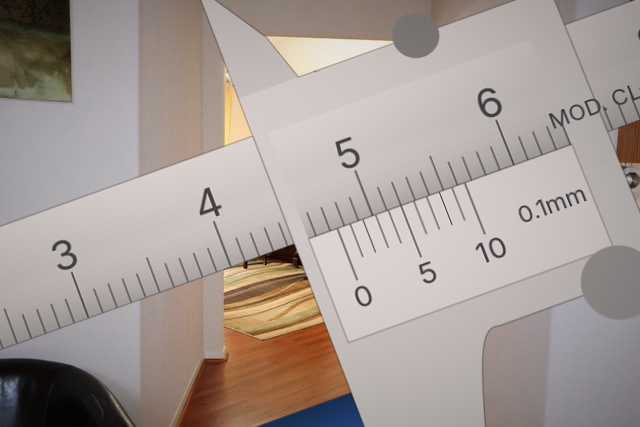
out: {"value": 47.5, "unit": "mm"}
